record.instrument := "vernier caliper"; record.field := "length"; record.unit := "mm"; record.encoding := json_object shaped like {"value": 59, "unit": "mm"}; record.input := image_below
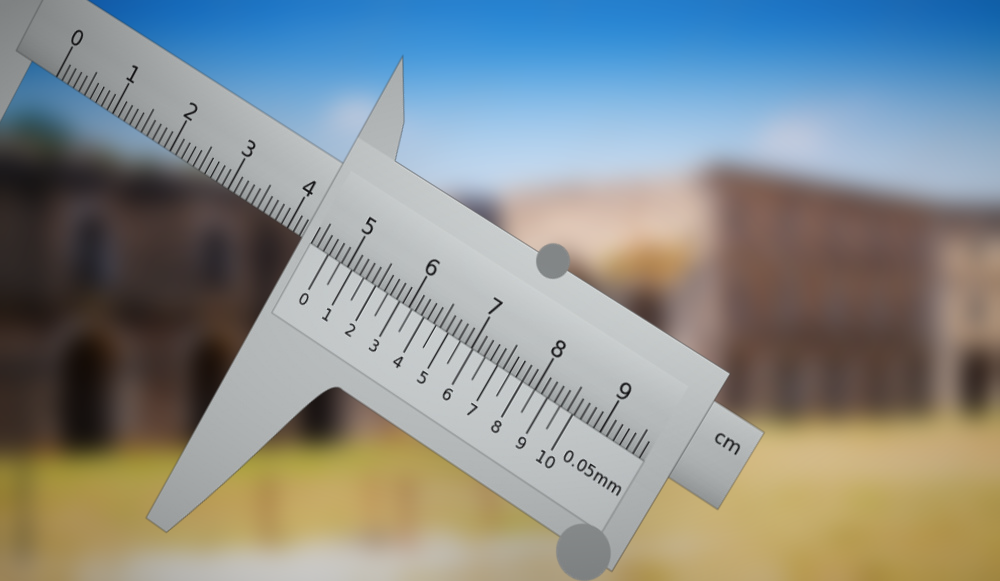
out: {"value": 46.8, "unit": "mm"}
